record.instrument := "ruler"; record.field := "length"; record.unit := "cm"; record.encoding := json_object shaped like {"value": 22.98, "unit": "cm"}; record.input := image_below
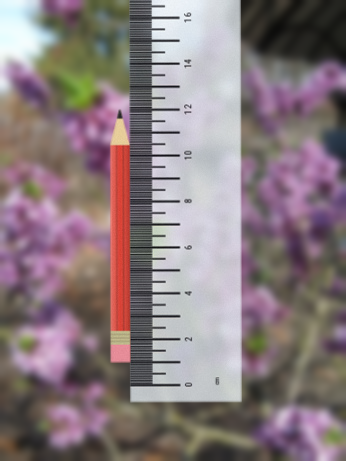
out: {"value": 11, "unit": "cm"}
